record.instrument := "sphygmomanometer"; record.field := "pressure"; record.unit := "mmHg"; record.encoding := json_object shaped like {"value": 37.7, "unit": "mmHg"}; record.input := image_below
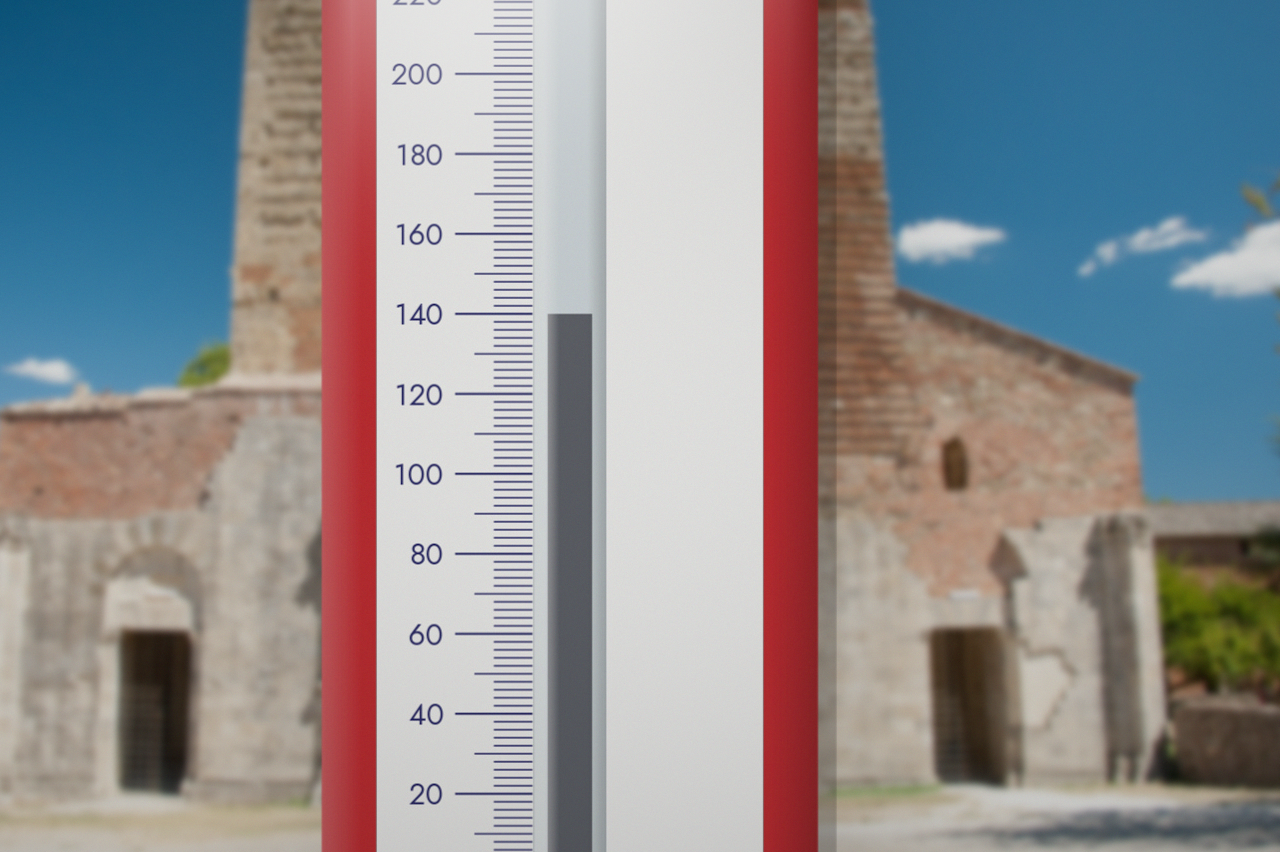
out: {"value": 140, "unit": "mmHg"}
